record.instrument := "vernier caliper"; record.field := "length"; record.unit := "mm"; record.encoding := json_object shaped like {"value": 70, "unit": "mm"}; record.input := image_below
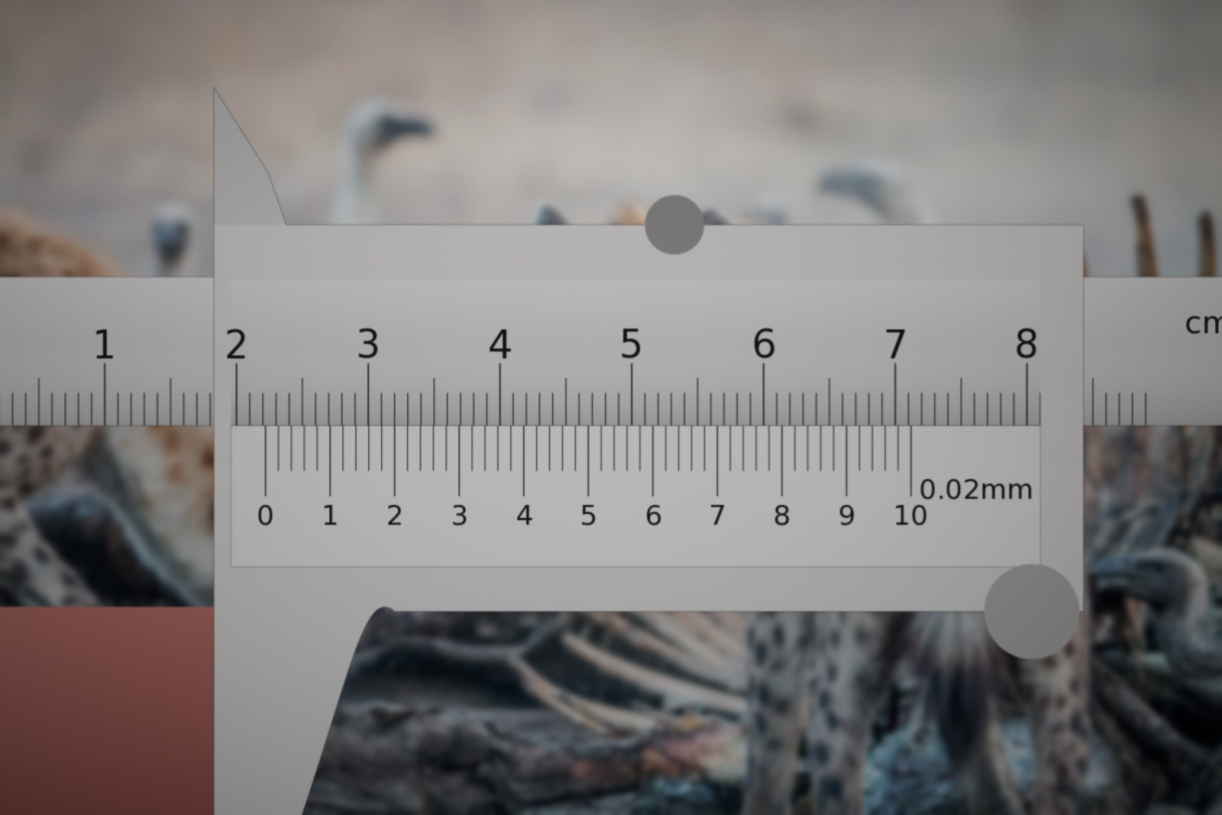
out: {"value": 22.2, "unit": "mm"}
